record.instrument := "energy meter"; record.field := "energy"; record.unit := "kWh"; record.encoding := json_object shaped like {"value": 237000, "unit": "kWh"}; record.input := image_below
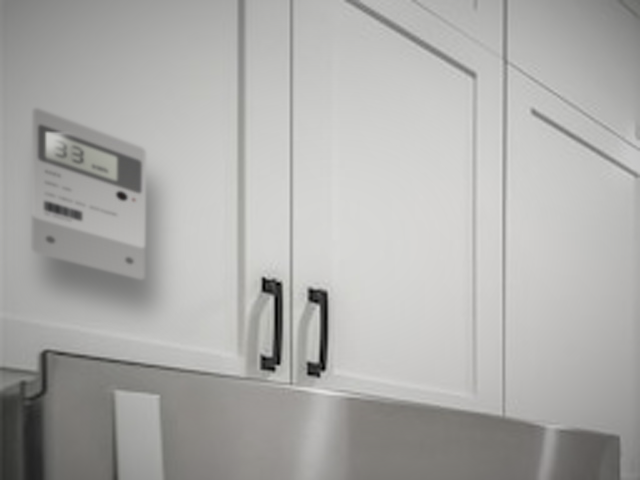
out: {"value": 33, "unit": "kWh"}
